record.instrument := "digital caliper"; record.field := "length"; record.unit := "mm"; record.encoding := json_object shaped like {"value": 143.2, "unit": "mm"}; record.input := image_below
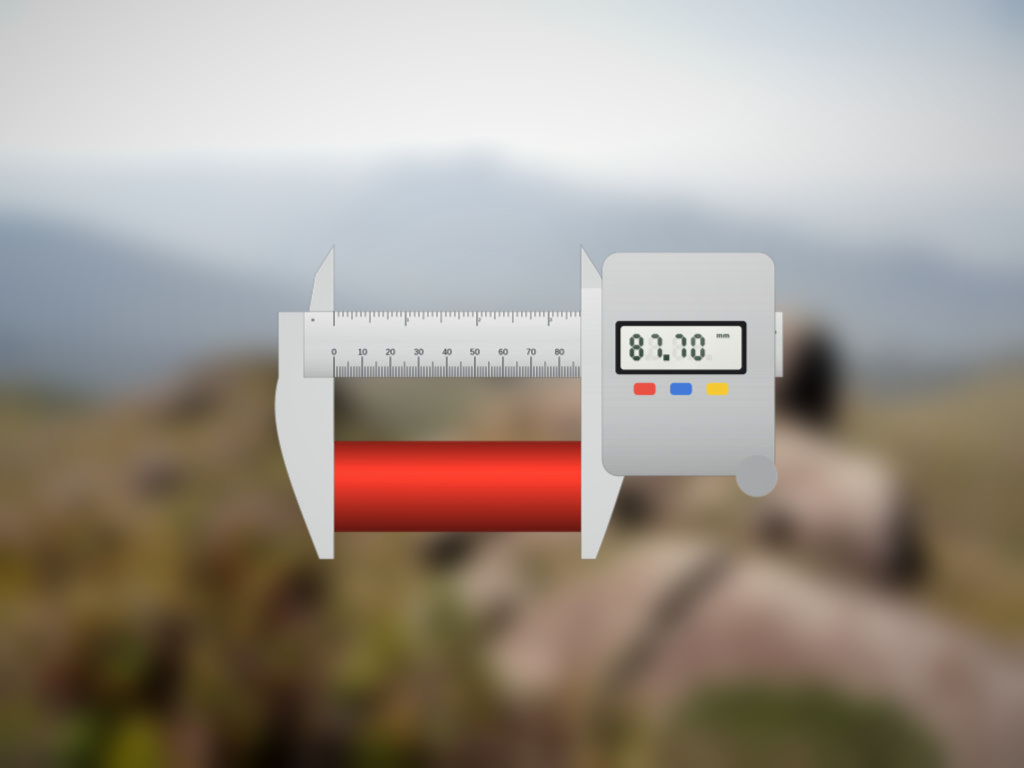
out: {"value": 87.70, "unit": "mm"}
